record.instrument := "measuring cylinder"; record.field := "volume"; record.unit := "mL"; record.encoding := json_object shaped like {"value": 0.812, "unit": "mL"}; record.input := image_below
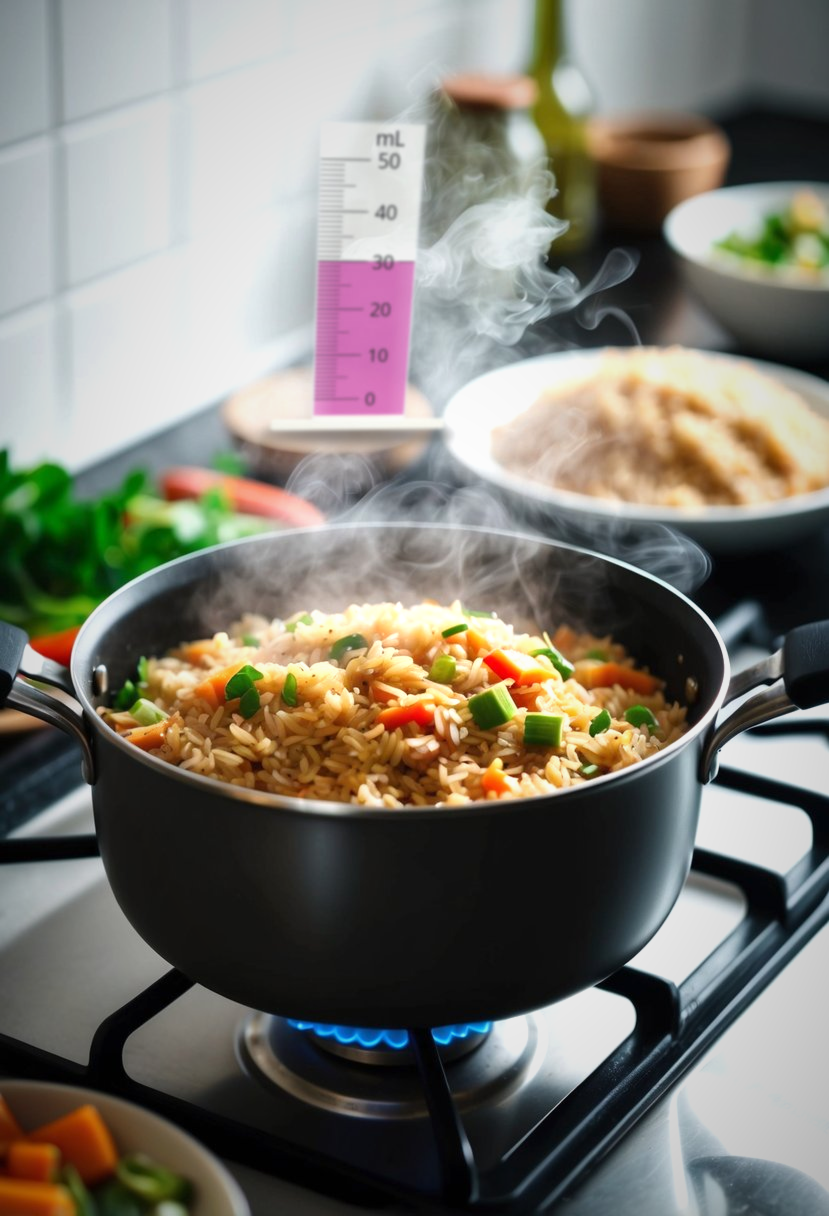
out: {"value": 30, "unit": "mL"}
